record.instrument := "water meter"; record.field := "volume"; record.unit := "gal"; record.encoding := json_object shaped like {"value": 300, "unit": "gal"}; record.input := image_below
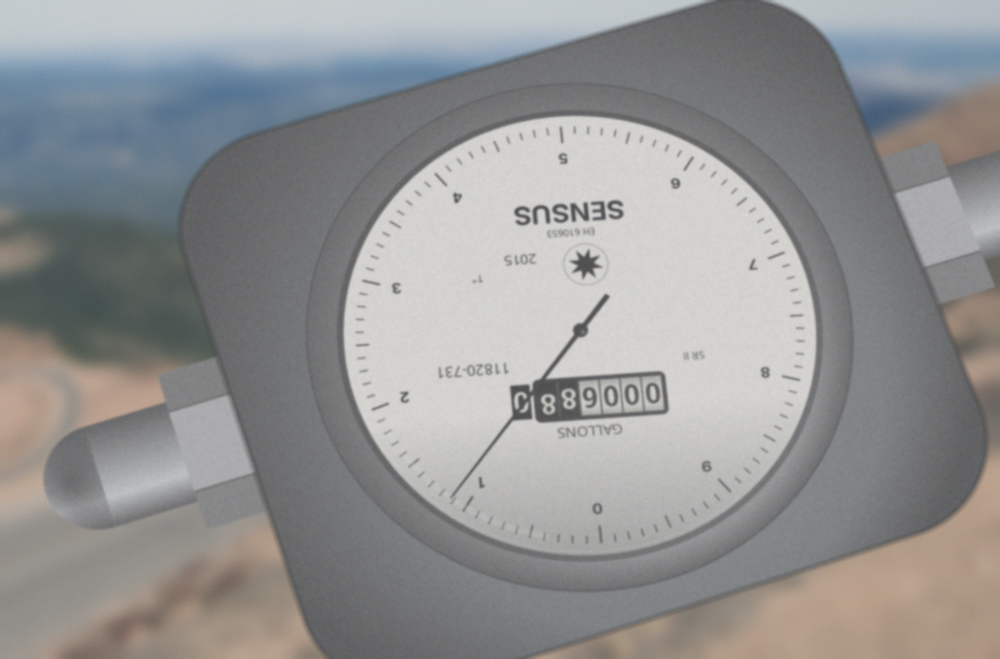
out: {"value": 6881.1, "unit": "gal"}
